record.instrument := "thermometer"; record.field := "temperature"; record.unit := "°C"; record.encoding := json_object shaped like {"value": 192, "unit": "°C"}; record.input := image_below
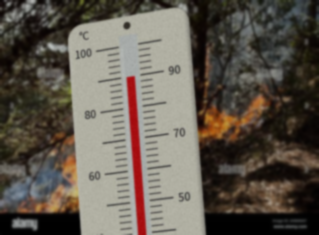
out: {"value": 90, "unit": "°C"}
